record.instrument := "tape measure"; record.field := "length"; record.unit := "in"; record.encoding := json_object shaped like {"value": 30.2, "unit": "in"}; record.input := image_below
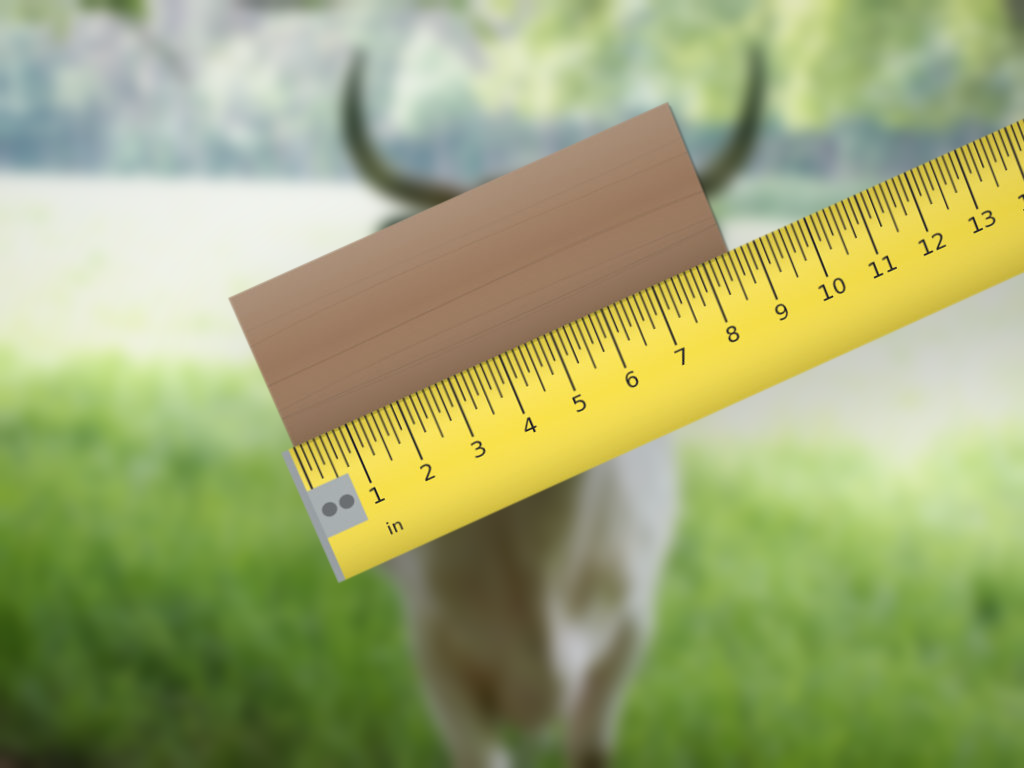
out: {"value": 8.5, "unit": "in"}
